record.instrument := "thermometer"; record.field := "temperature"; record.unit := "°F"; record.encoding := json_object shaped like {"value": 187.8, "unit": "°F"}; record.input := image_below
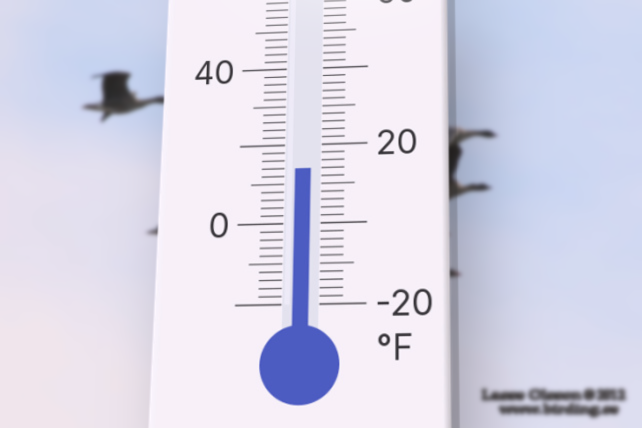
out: {"value": 14, "unit": "°F"}
